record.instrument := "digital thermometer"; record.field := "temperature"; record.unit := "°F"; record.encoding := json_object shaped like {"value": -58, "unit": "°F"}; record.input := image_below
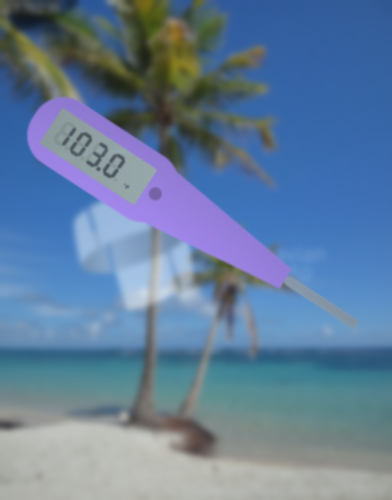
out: {"value": 103.0, "unit": "°F"}
